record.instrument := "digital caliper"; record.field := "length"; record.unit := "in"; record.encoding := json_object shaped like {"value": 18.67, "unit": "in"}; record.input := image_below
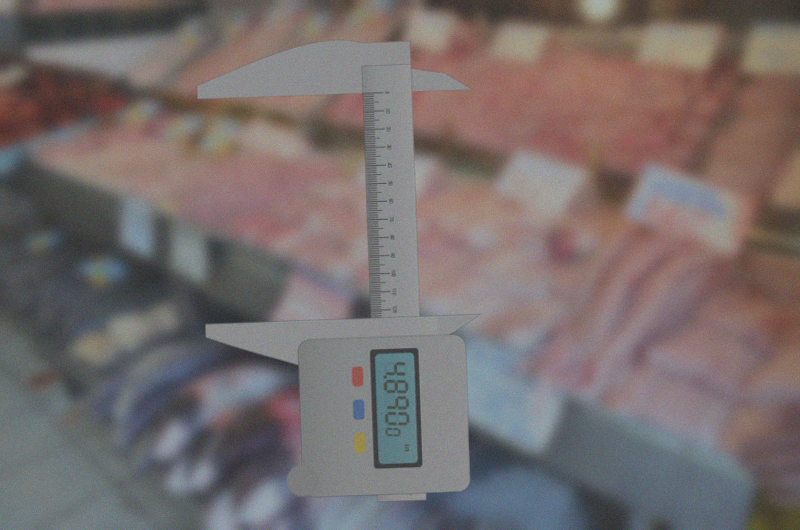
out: {"value": 4.8900, "unit": "in"}
